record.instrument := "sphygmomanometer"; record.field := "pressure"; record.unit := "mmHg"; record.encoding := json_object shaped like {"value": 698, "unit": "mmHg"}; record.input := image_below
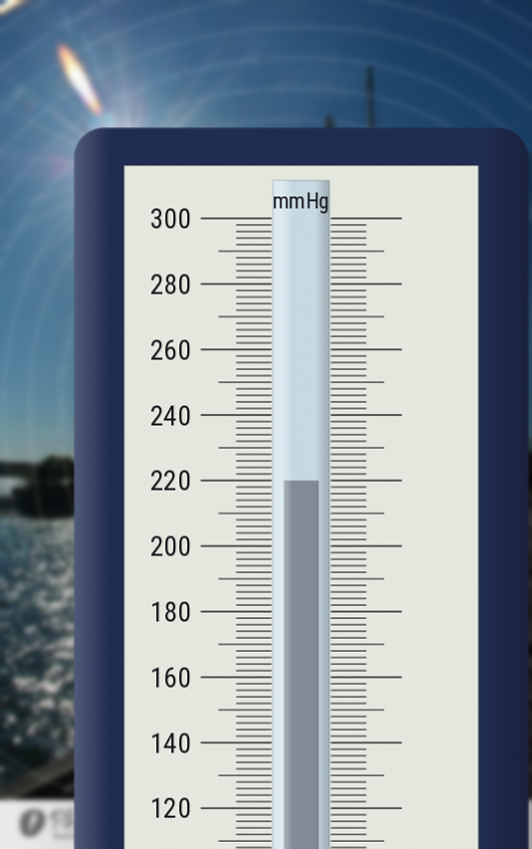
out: {"value": 220, "unit": "mmHg"}
